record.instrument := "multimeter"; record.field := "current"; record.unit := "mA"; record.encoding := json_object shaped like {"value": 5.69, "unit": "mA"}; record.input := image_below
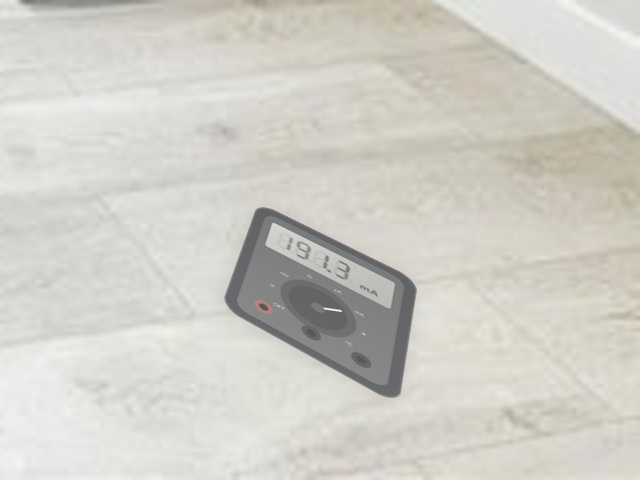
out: {"value": 191.3, "unit": "mA"}
